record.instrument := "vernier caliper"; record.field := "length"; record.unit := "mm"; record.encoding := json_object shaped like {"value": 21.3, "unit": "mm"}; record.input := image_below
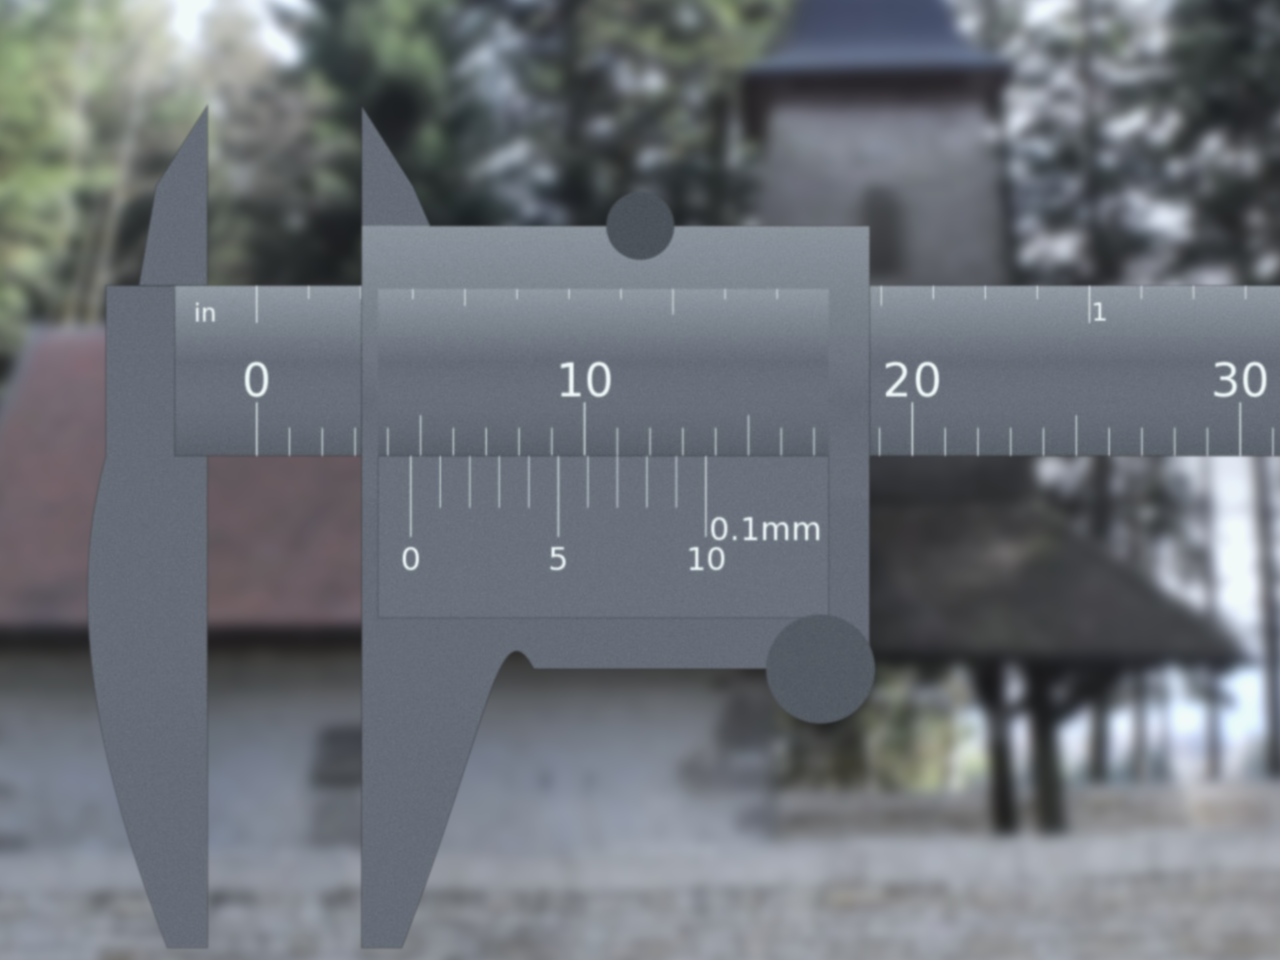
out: {"value": 4.7, "unit": "mm"}
